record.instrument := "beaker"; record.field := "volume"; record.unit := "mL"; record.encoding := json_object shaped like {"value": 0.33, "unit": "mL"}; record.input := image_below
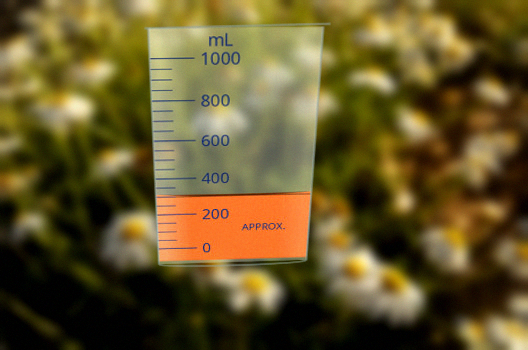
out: {"value": 300, "unit": "mL"}
